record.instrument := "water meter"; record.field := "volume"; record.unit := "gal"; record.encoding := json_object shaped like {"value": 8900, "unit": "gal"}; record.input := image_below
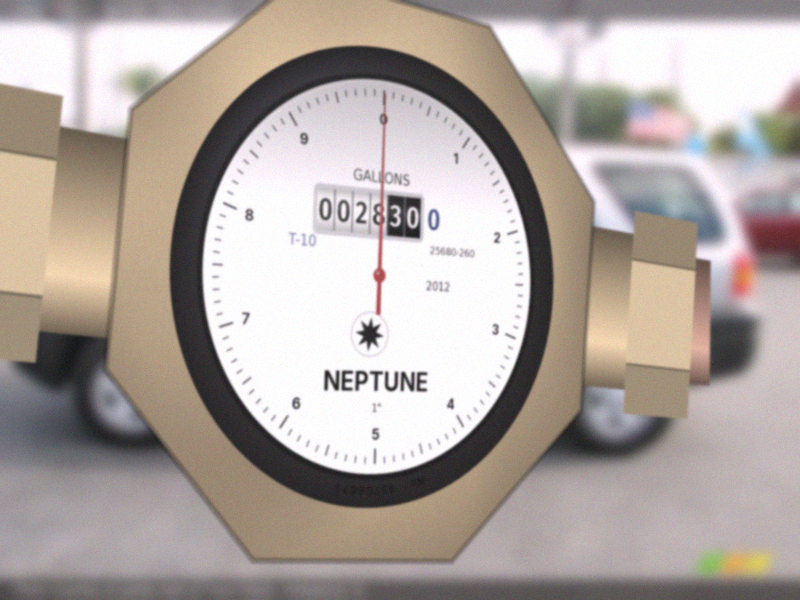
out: {"value": 28300.0, "unit": "gal"}
